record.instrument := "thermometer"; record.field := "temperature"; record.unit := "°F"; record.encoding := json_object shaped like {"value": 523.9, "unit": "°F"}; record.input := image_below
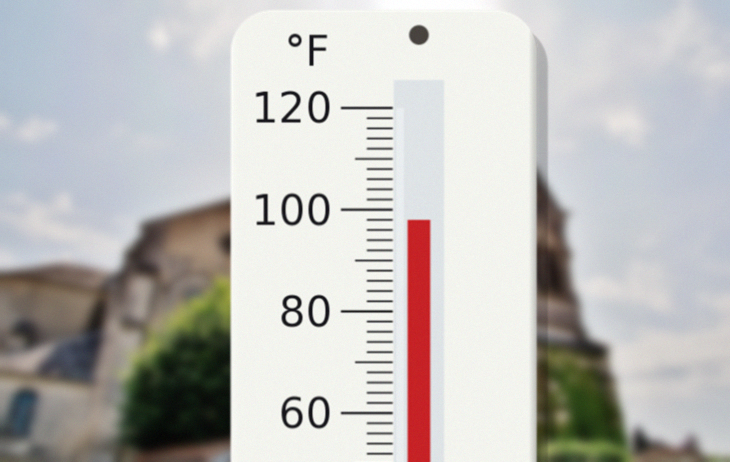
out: {"value": 98, "unit": "°F"}
